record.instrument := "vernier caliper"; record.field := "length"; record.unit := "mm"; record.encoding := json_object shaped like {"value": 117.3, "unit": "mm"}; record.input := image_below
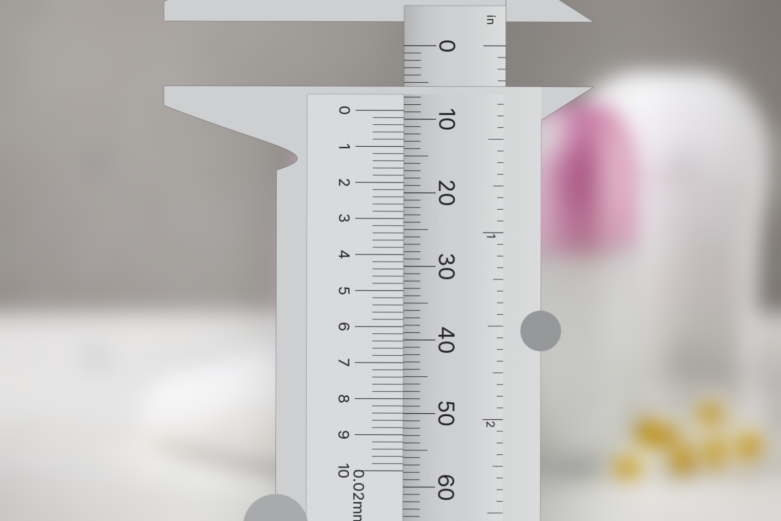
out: {"value": 8.8, "unit": "mm"}
